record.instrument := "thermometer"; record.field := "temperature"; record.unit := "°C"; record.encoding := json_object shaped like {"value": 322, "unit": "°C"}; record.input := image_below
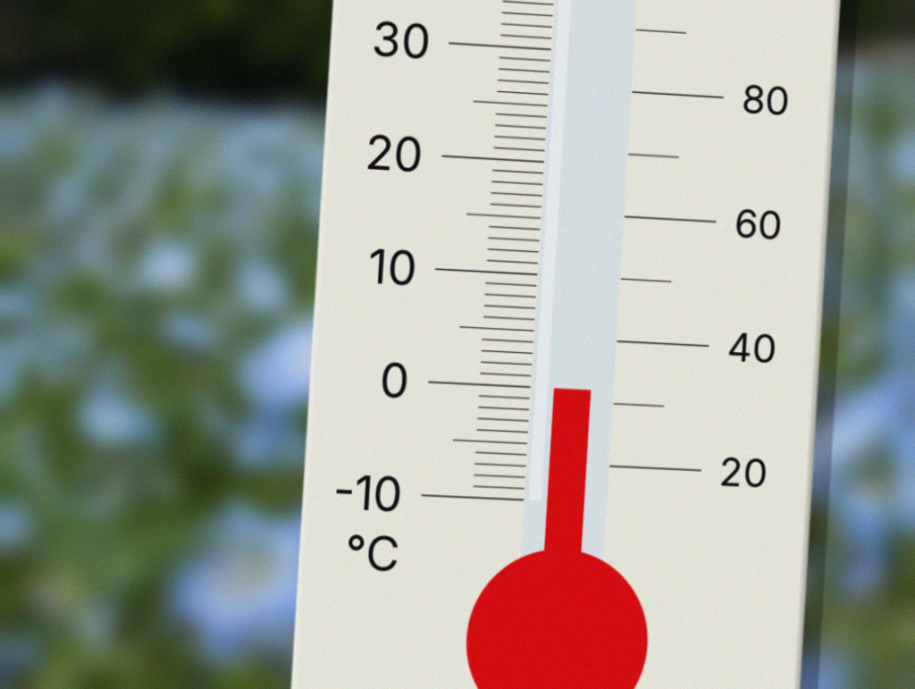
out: {"value": 0, "unit": "°C"}
